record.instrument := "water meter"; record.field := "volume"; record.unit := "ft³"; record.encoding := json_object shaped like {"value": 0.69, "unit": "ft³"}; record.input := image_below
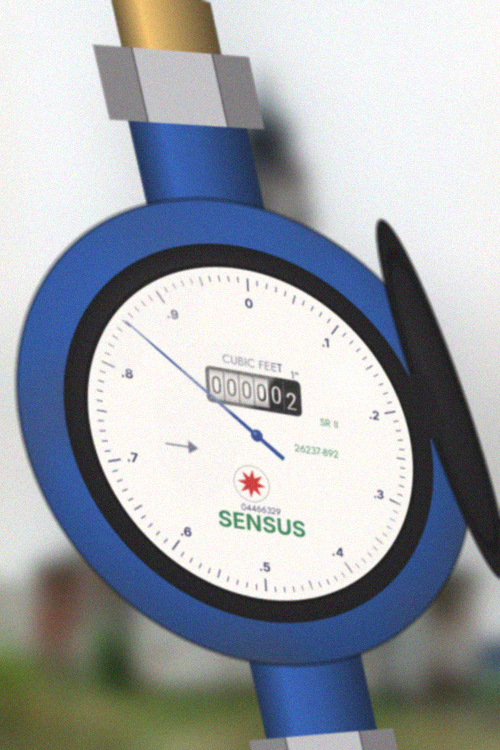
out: {"value": 1.85, "unit": "ft³"}
